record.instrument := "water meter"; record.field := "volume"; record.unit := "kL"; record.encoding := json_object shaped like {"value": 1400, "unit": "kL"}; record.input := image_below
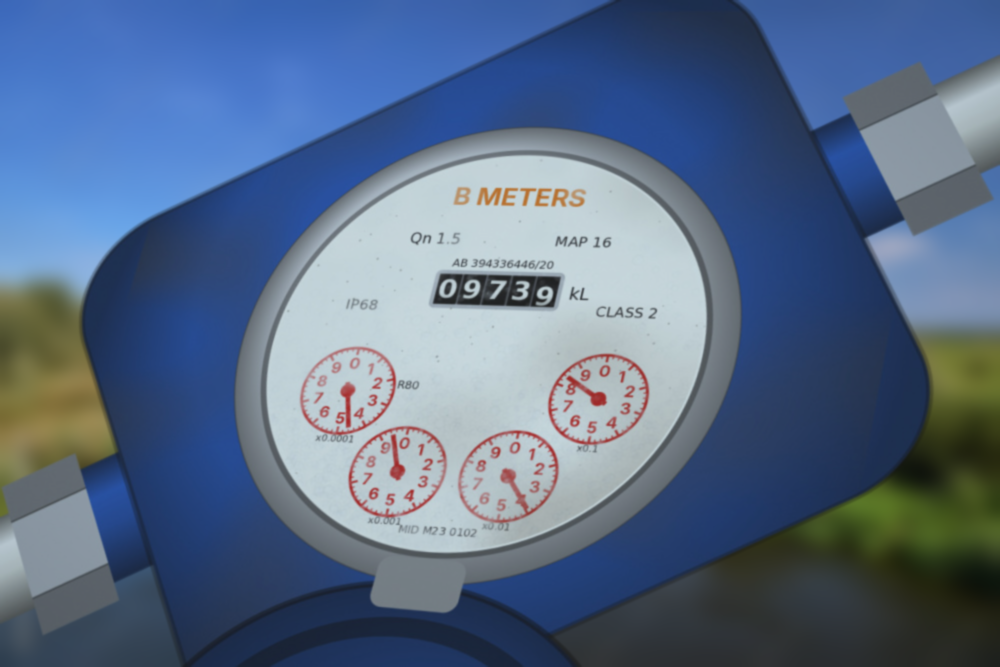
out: {"value": 9738.8394, "unit": "kL"}
